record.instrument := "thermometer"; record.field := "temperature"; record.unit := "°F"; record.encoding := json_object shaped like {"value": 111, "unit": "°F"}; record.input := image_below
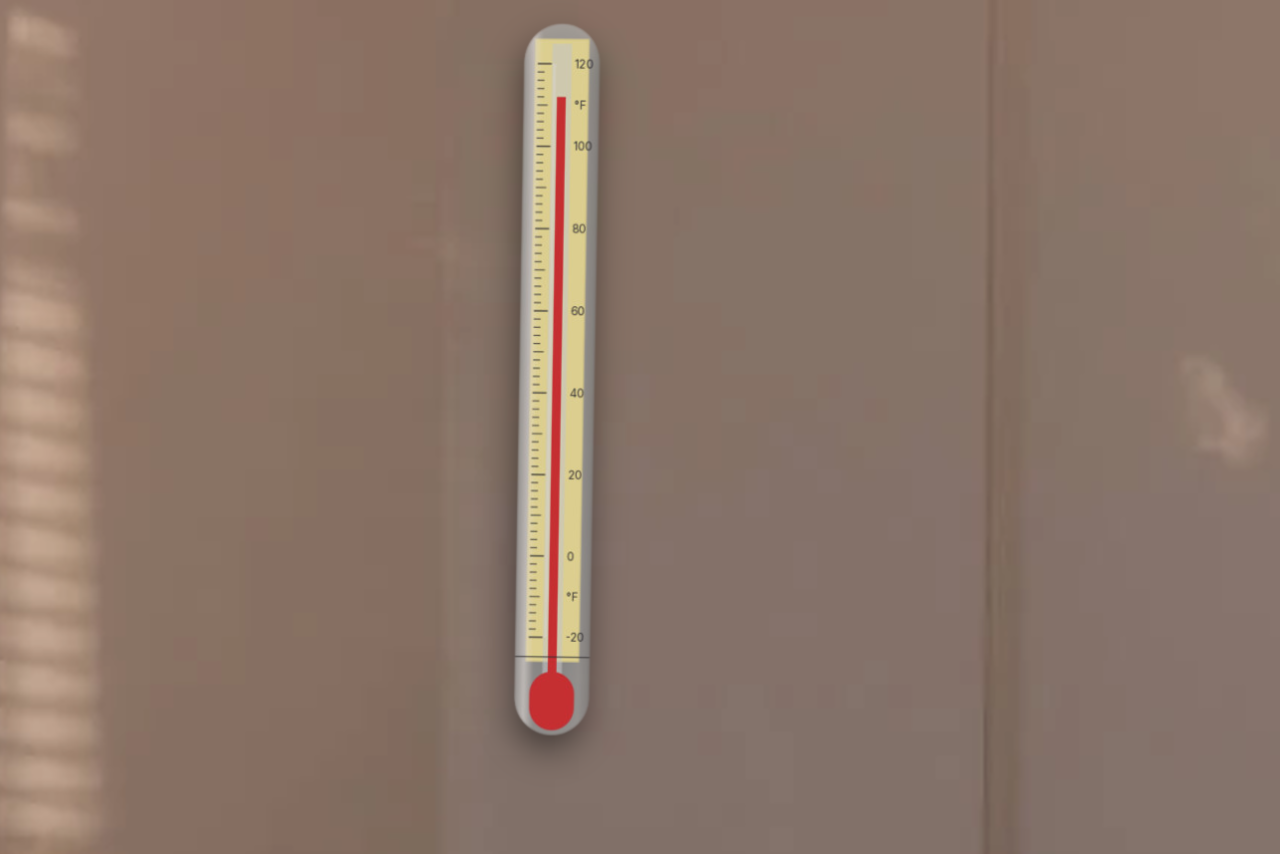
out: {"value": 112, "unit": "°F"}
